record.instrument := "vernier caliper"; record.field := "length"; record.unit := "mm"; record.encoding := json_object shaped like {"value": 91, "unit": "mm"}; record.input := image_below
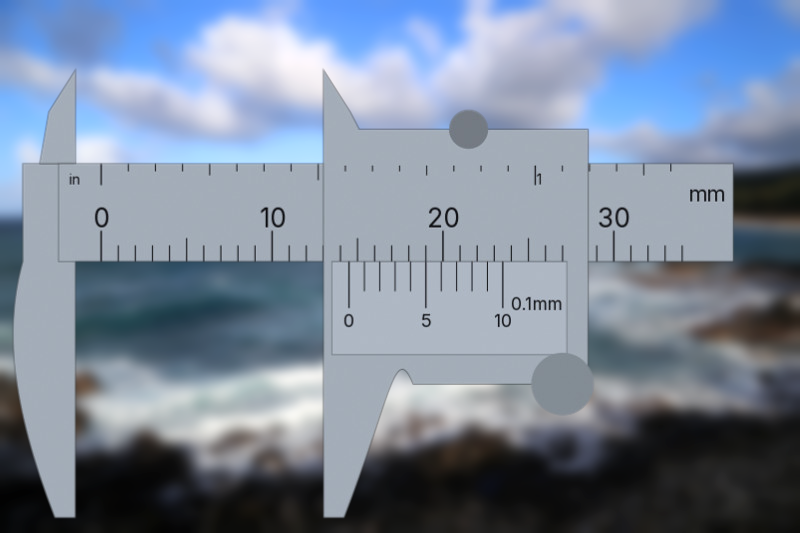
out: {"value": 14.5, "unit": "mm"}
